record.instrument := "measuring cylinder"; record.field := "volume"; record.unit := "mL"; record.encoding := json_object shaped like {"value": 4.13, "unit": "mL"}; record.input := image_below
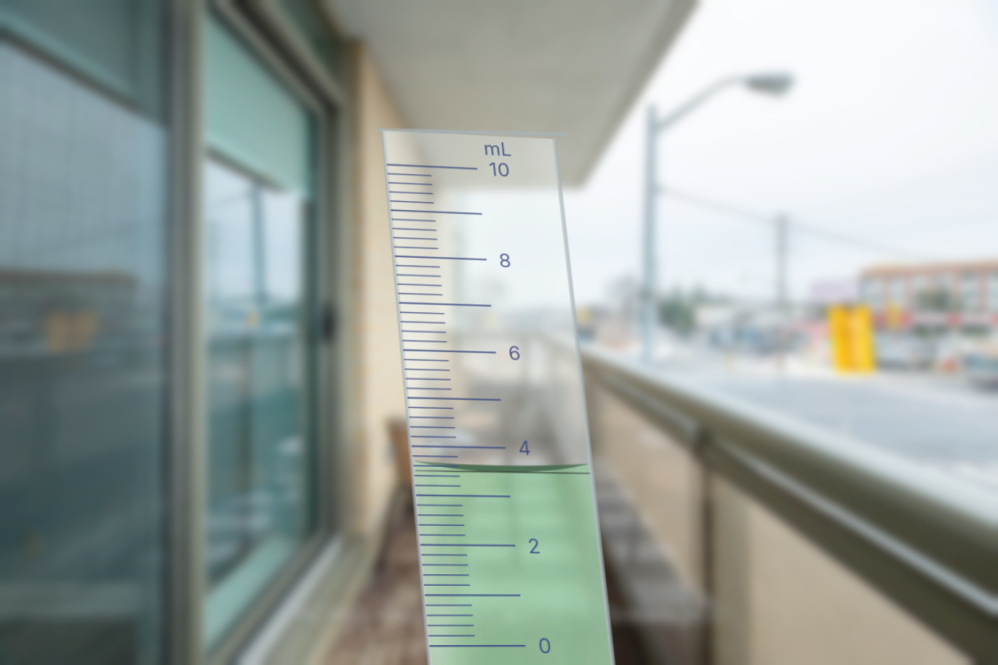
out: {"value": 3.5, "unit": "mL"}
